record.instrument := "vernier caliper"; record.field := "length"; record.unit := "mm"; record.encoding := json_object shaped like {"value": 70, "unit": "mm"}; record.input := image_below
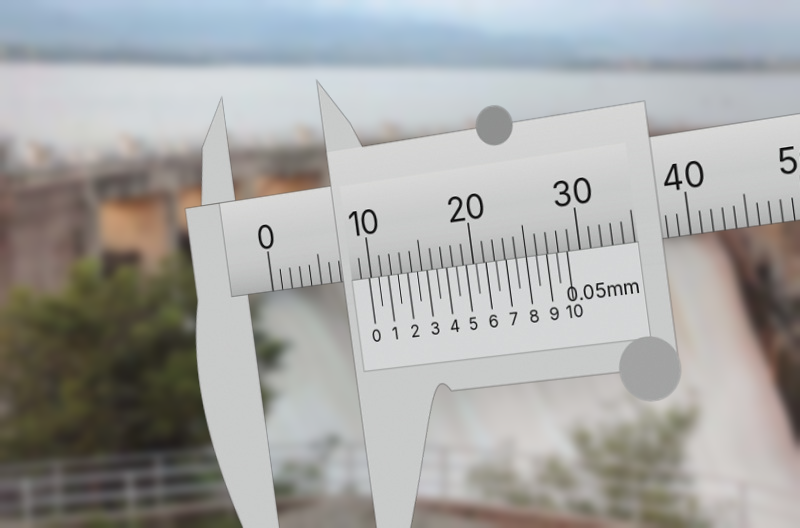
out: {"value": 9.8, "unit": "mm"}
